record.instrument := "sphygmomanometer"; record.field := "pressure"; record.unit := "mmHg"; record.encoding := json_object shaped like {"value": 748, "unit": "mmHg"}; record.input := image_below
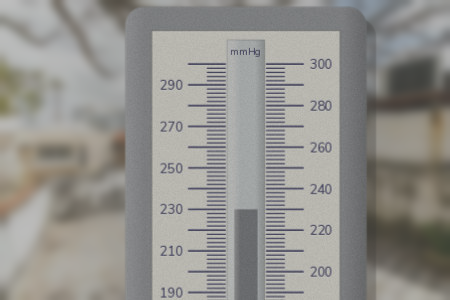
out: {"value": 230, "unit": "mmHg"}
